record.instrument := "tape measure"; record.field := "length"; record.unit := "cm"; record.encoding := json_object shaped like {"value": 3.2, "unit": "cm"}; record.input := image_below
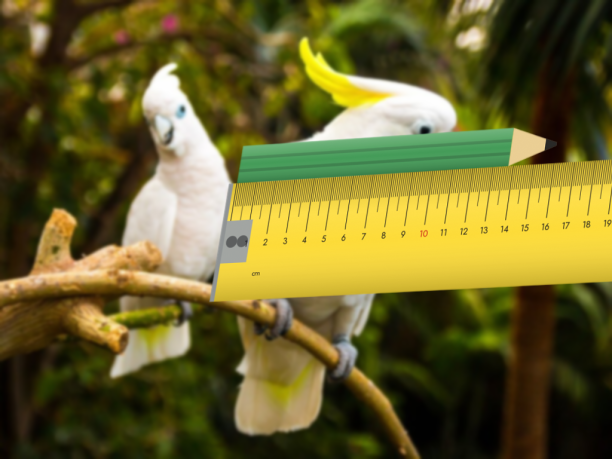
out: {"value": 16, "unit": "cm"}
